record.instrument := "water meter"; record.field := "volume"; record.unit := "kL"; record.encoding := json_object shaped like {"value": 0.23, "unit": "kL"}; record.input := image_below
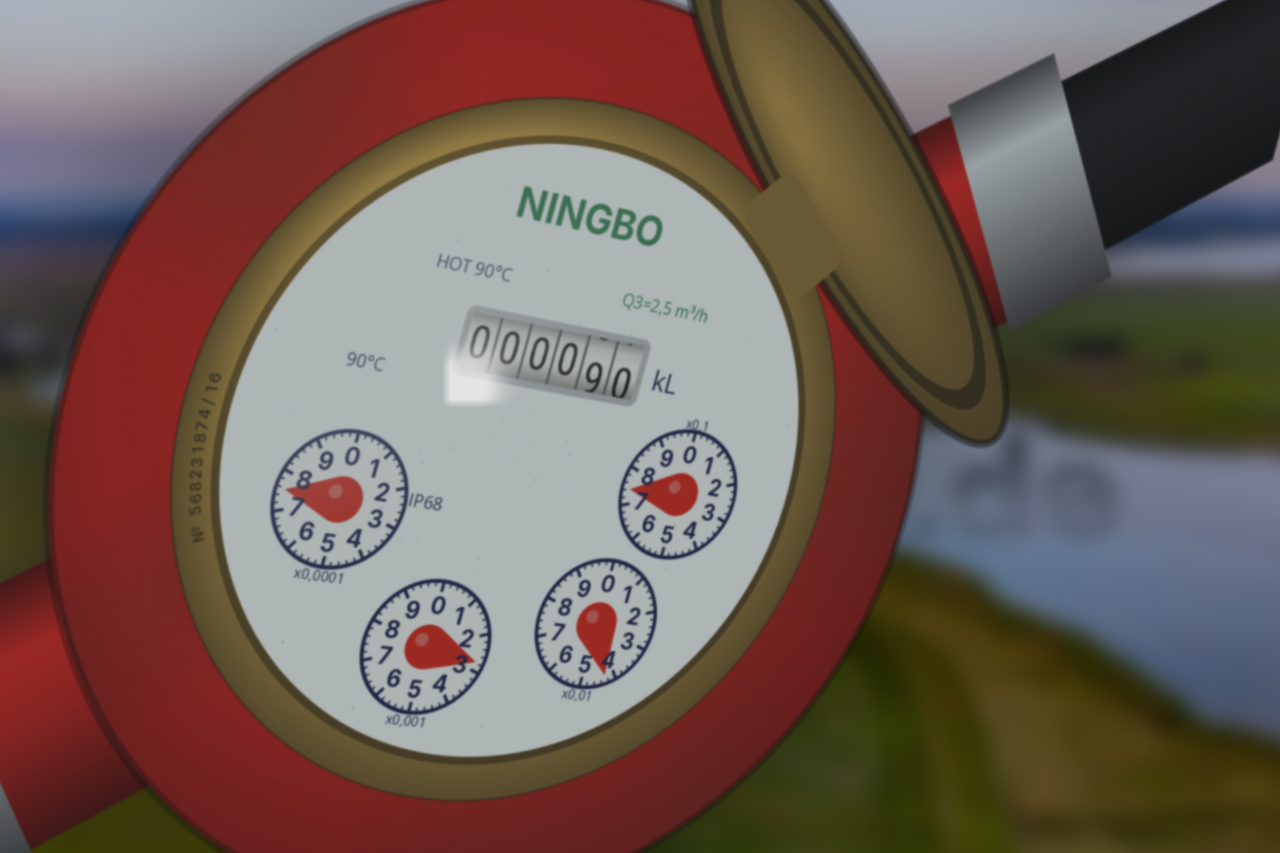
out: {"value": 89.7427, "unit": "kL"}
